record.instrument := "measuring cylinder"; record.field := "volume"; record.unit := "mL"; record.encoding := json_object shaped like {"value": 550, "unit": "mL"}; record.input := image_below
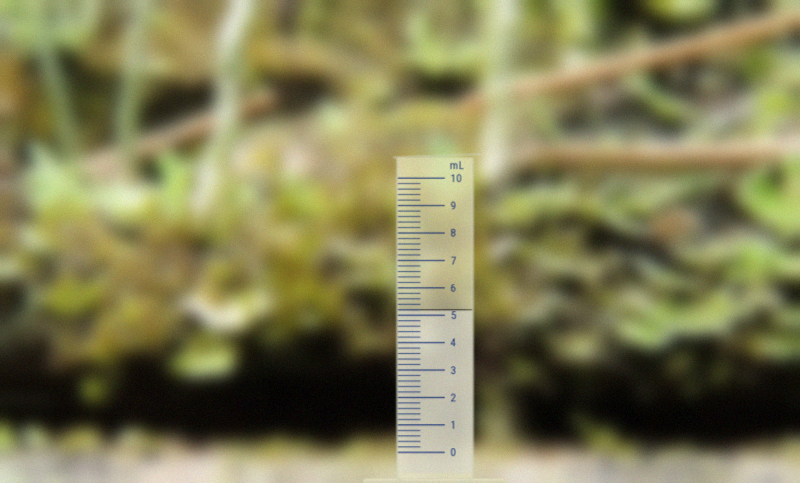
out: {"value": 5.2, "unit": "mL"}
